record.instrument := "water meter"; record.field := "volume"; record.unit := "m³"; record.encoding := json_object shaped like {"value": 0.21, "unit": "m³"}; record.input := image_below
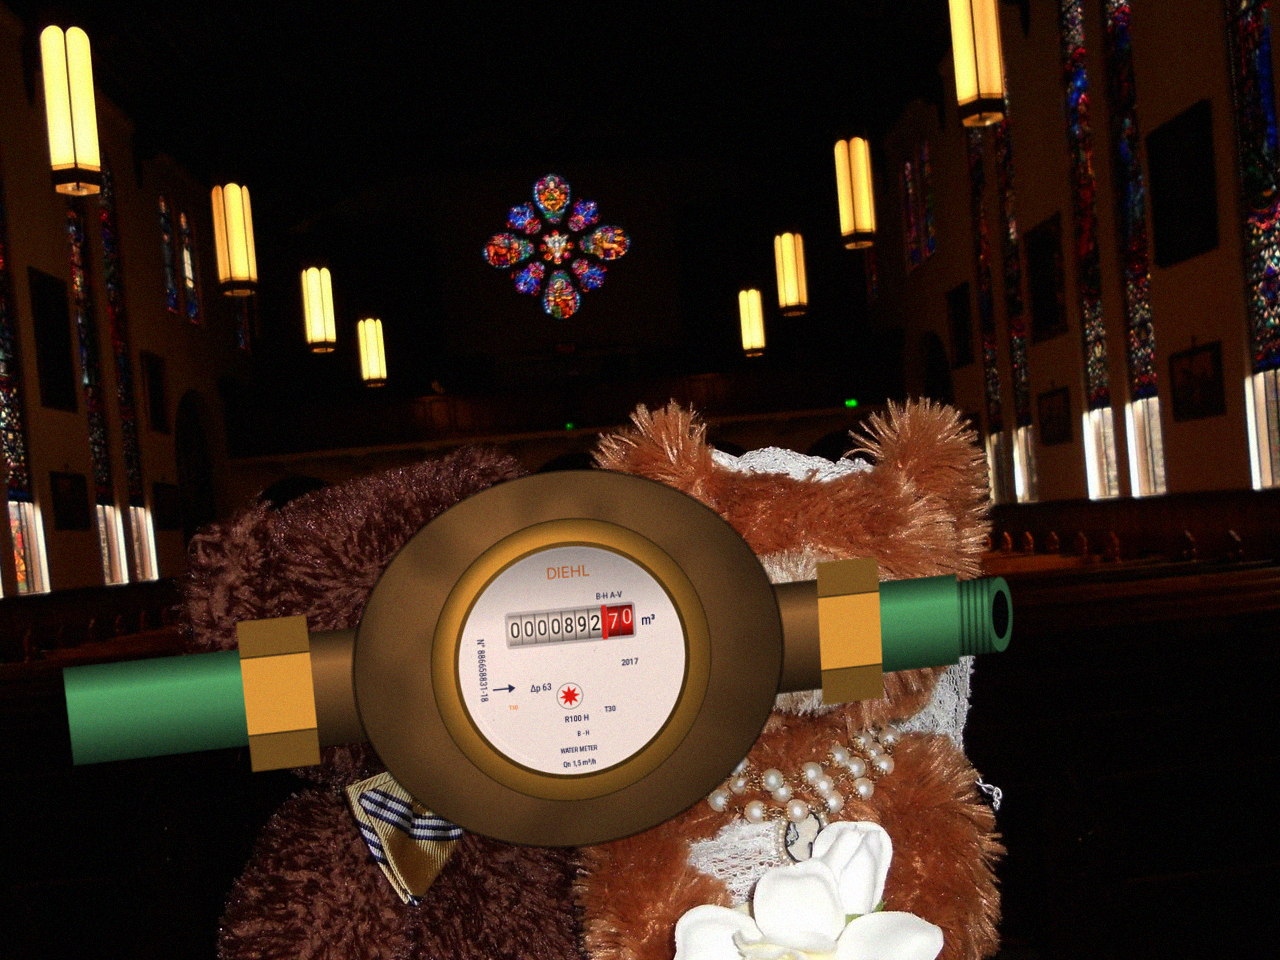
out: {"value": 892.70, "unit": "m³"}
